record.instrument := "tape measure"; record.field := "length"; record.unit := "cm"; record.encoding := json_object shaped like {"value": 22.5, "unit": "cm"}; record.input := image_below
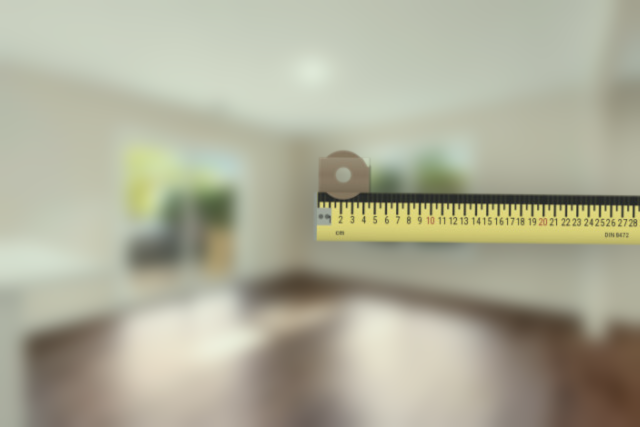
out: {"value": 4.5, "unit": "cm"}
